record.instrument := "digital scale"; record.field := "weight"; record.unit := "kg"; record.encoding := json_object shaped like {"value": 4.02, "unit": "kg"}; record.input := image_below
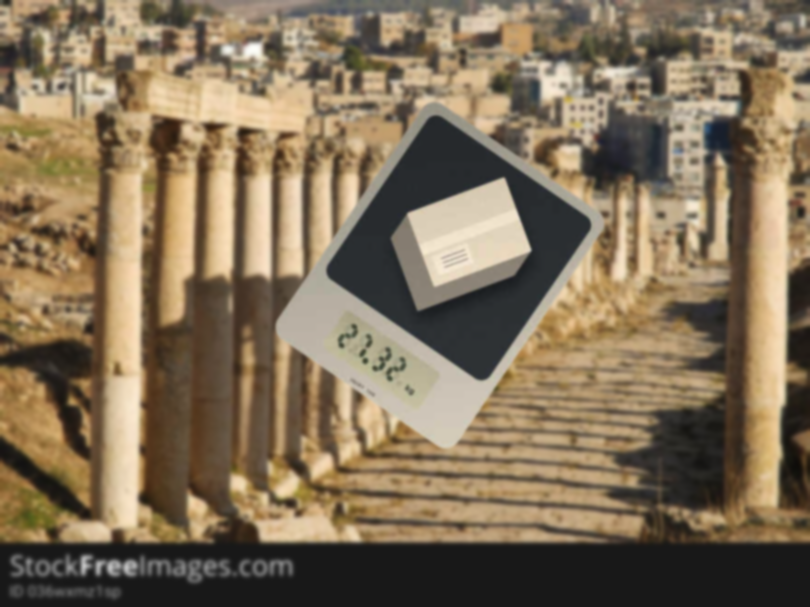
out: {"value": 27.32, "unit": "kg"}
